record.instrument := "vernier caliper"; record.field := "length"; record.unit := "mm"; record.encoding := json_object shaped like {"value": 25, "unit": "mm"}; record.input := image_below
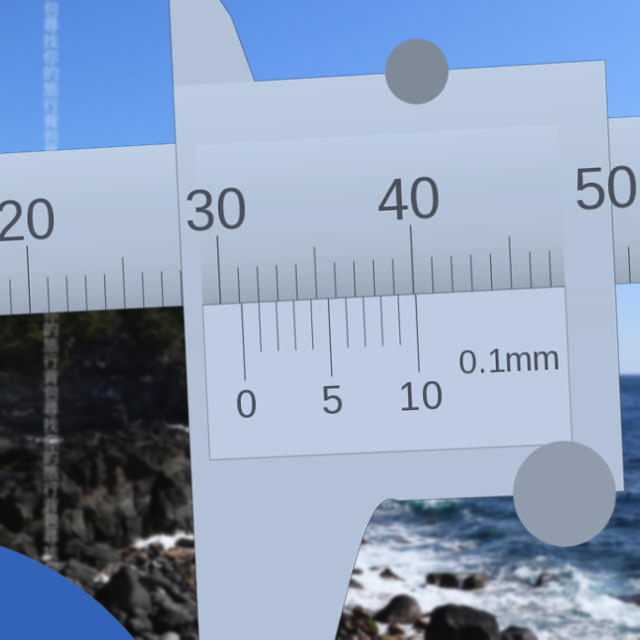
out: {"value": 31.1, "unit": "mm"}
